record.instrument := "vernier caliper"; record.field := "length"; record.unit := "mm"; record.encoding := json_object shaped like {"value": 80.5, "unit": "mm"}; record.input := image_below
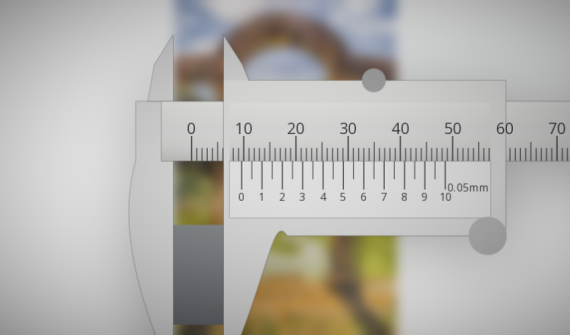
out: {"value": 9.6, "unit": "mm"}
